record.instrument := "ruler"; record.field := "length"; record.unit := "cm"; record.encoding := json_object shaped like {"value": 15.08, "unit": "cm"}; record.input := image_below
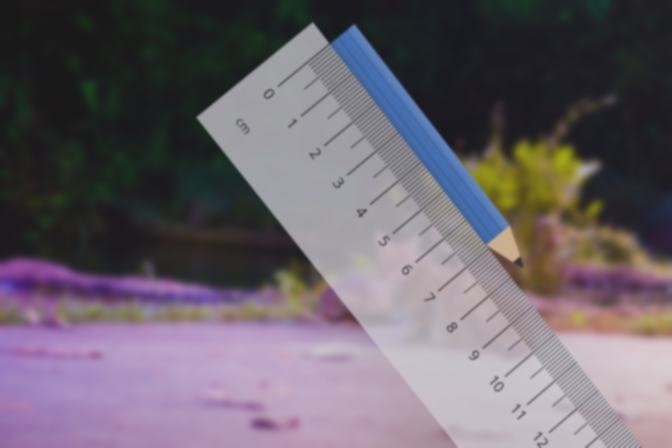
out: {"value": 8, "unit": "cm"}
